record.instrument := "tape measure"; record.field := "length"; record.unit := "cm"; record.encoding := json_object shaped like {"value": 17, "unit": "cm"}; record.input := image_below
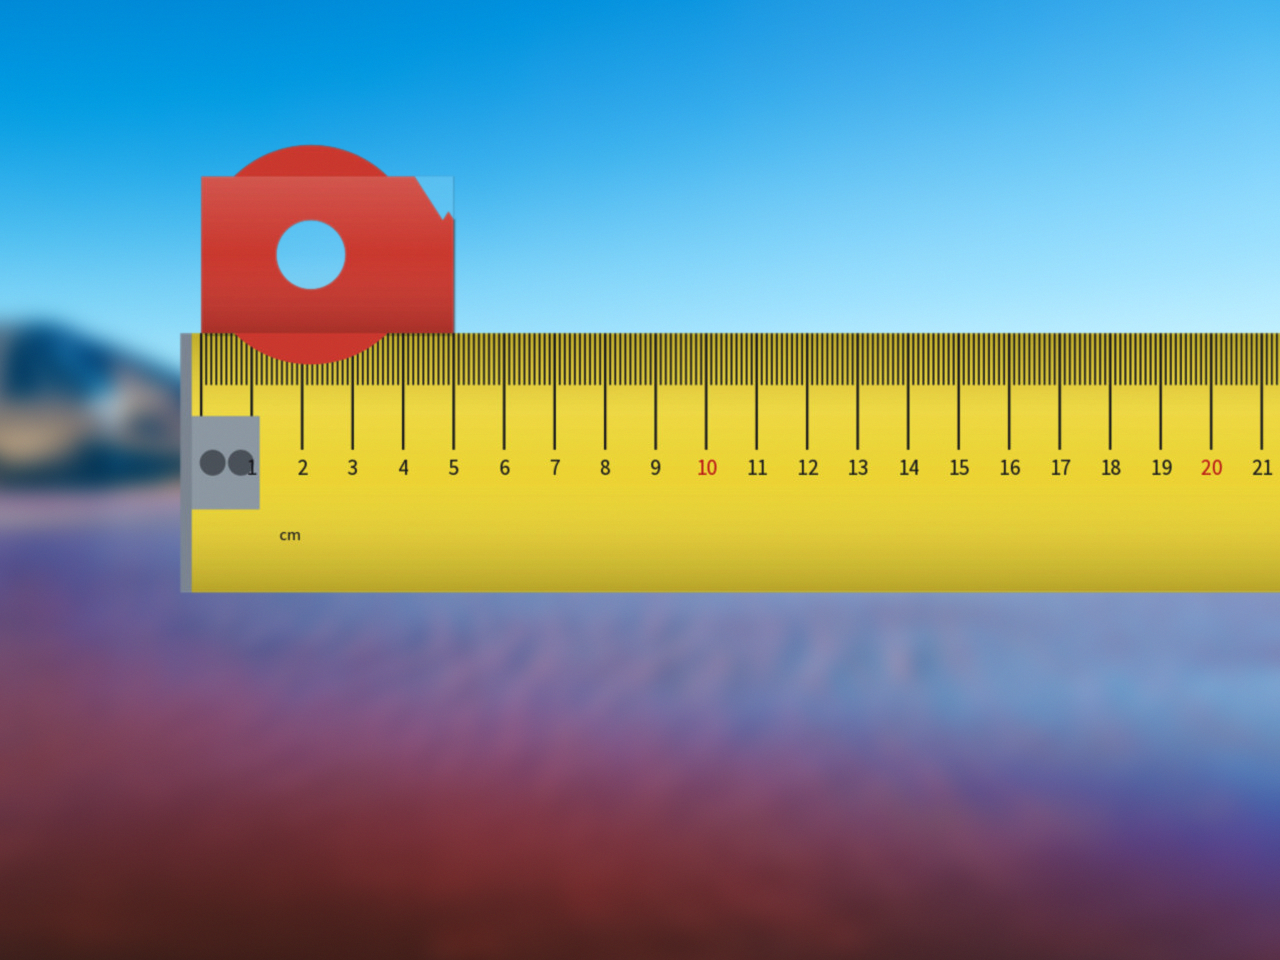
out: {"value": 5, "unit": "cm"}
